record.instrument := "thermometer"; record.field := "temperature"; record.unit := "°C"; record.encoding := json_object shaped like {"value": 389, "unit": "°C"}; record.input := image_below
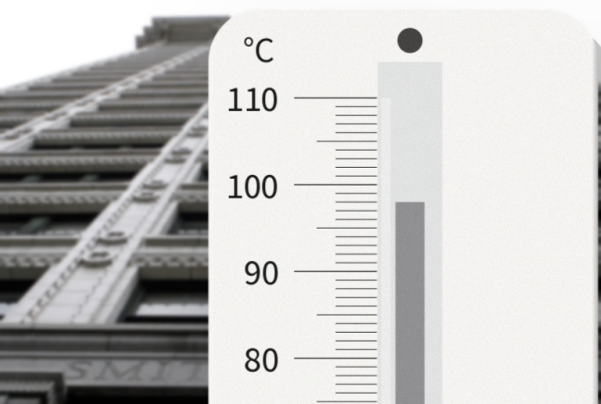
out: {"value": 98, "unit": "°C"}
